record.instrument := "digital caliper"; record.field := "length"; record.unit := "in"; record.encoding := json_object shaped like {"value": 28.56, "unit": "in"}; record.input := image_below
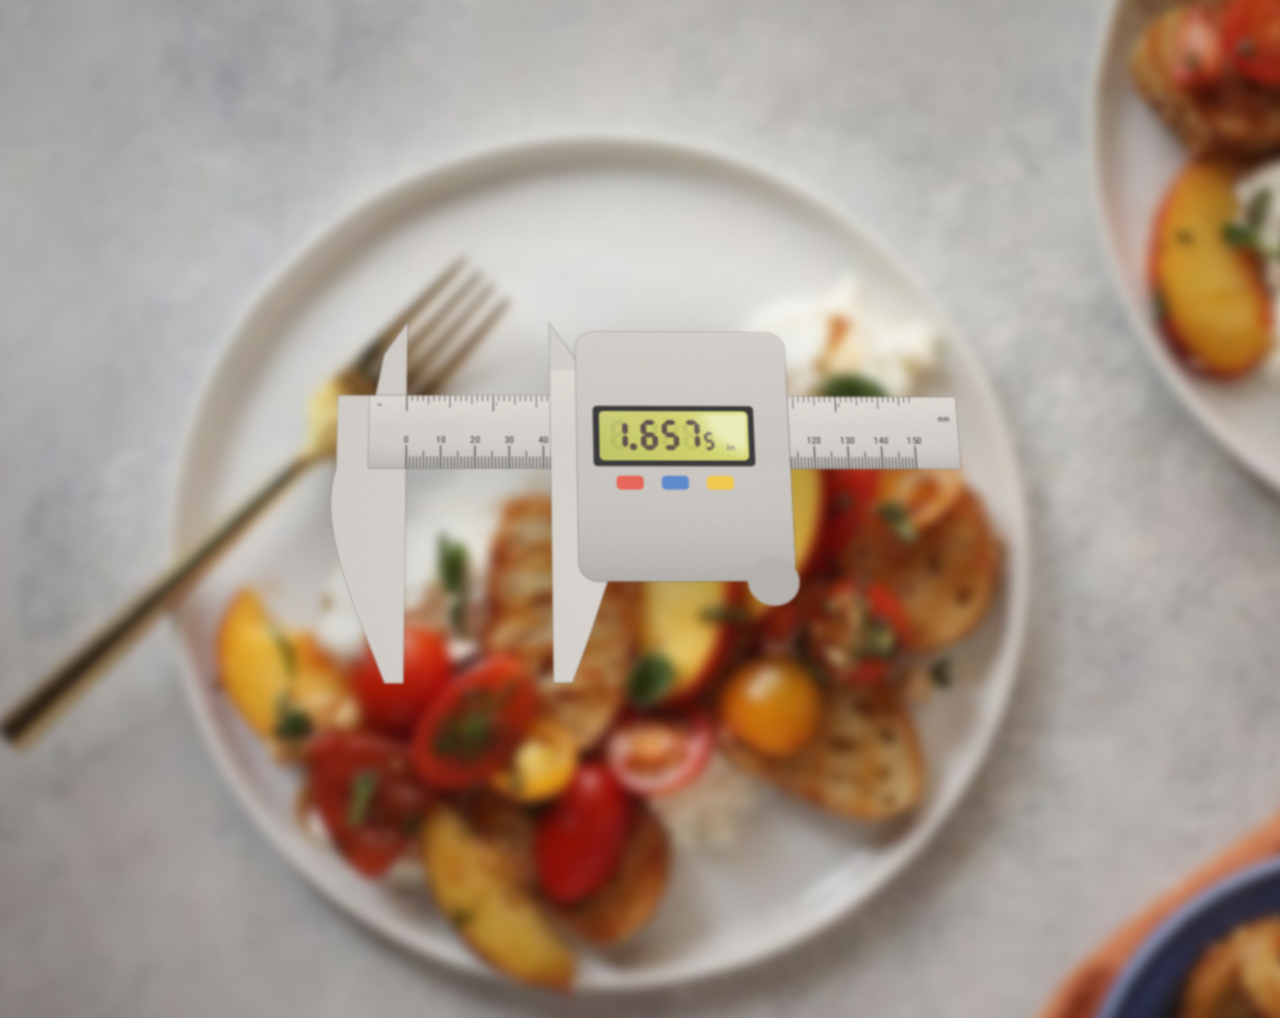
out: {"value": 1.6575, "unit": "in"}
